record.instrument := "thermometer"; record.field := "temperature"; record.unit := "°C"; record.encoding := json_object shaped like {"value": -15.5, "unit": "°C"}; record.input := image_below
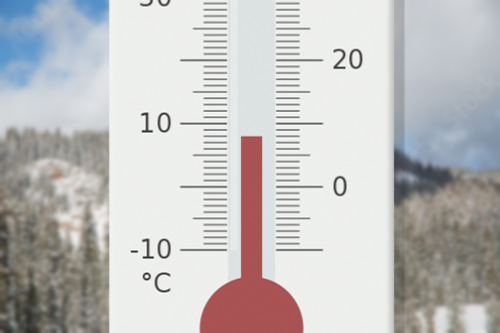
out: {"value": 8, "unit": "°C"}
